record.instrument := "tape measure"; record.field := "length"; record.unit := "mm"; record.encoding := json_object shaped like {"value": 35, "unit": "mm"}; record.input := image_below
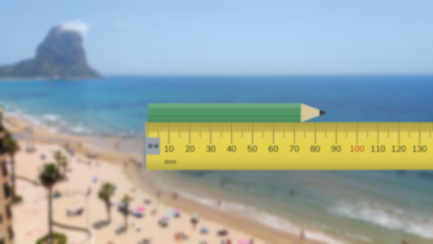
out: {"value": 85, "unit": "mm"}
